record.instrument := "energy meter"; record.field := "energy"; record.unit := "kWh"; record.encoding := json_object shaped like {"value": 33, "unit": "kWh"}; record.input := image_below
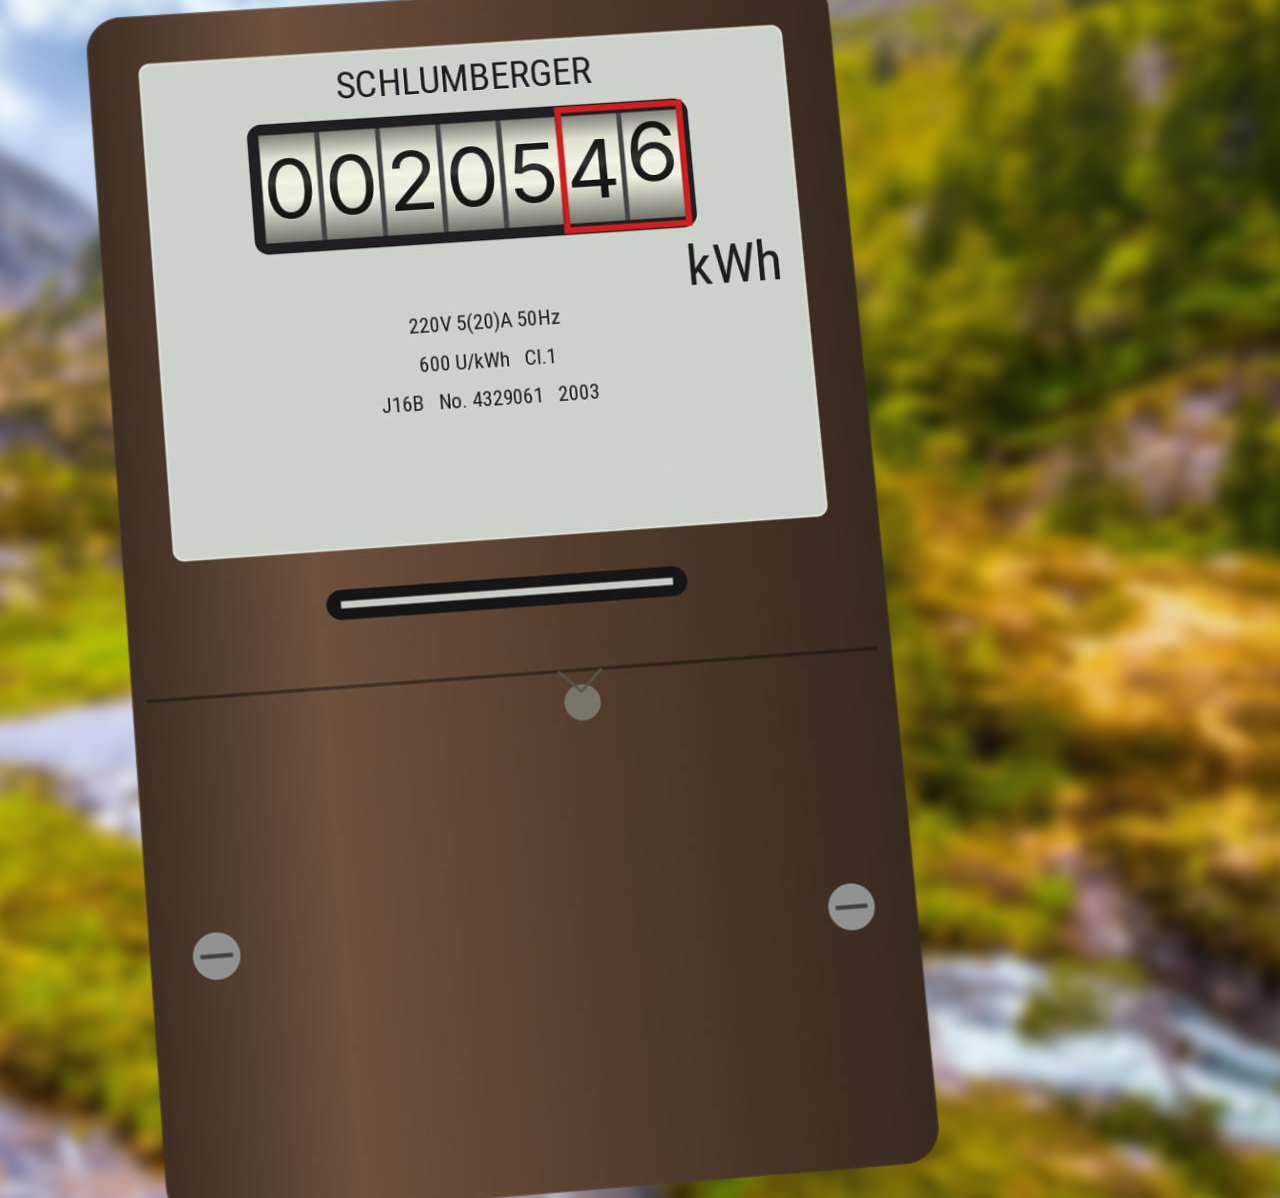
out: {"value": 205.46, "unit": "kWh"}
